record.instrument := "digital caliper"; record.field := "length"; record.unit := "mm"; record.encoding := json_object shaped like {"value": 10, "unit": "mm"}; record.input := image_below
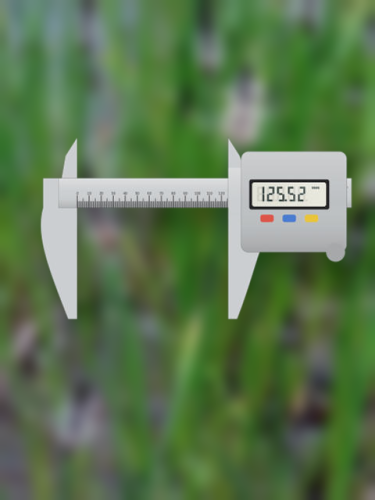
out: {"value": 125.52, "unit": "mm"}
